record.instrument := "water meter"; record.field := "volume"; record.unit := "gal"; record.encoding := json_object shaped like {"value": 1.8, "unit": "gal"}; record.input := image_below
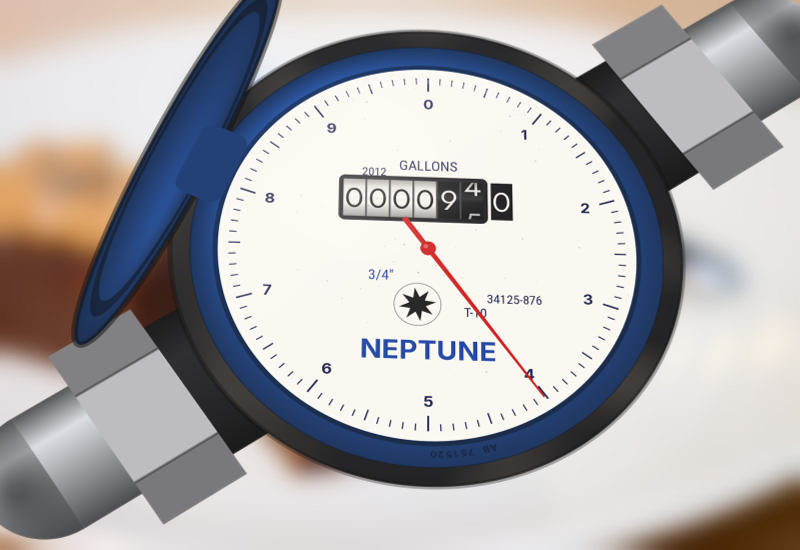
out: {"value": 944.0, "unit": "gal"}
